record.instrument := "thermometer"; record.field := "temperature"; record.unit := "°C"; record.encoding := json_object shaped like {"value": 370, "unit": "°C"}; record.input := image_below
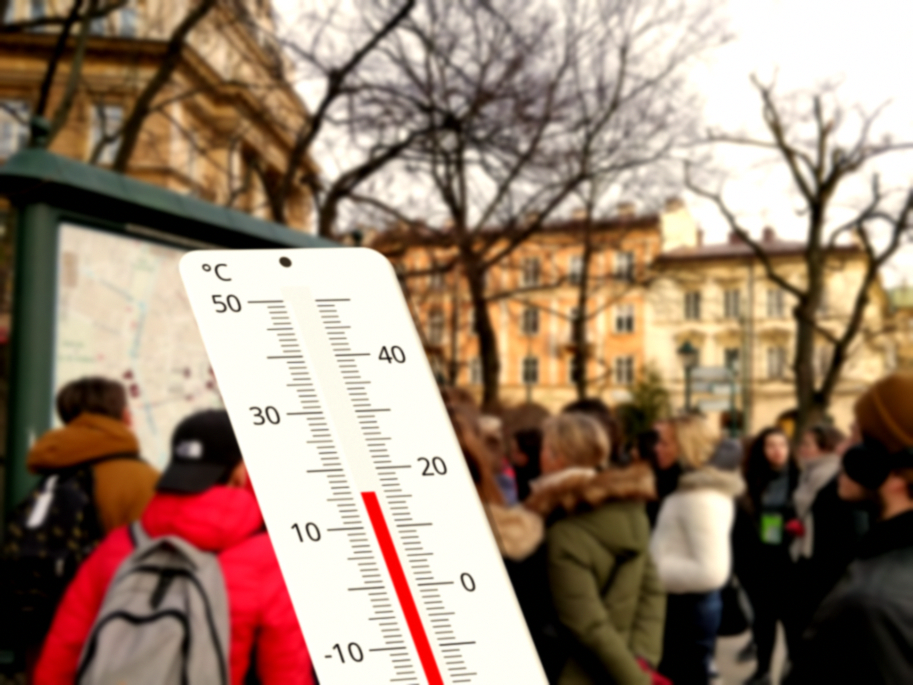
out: {"value": 16, "unit": "°C"}
